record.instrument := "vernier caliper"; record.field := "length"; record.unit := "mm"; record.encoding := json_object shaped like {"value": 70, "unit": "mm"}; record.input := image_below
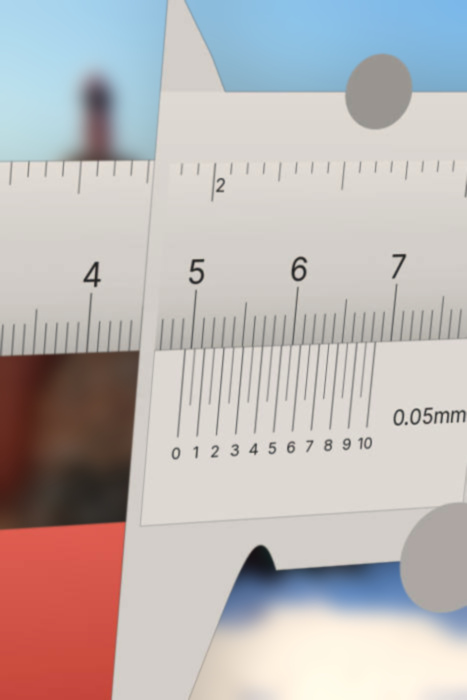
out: {"value": 49.4, "unit": "mm"}
